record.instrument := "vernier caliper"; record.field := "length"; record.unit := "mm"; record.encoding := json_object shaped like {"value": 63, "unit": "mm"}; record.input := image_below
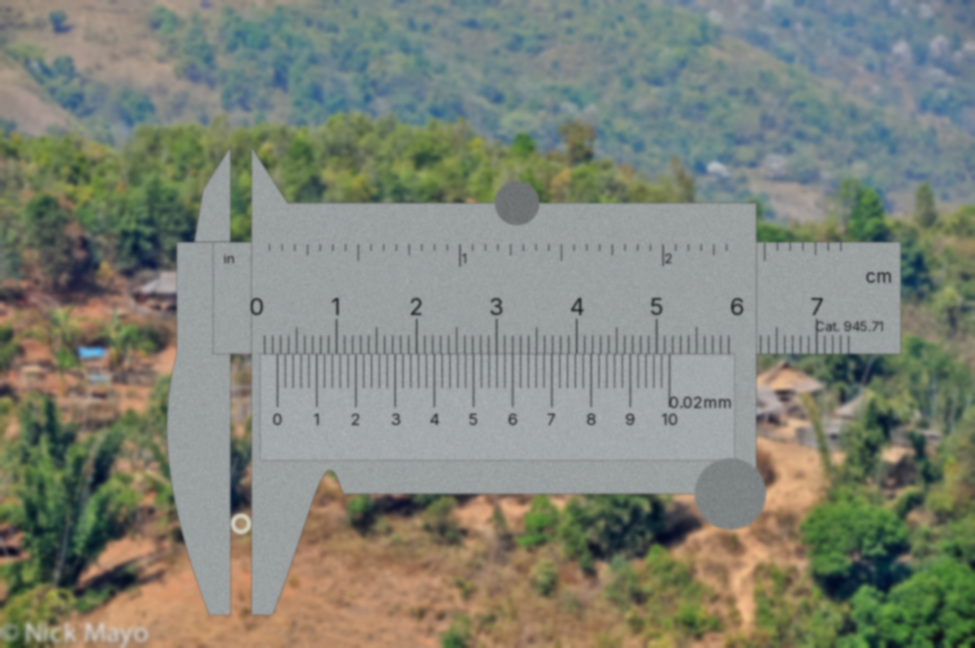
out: {"value": 2.6, "unit": "mm"}
